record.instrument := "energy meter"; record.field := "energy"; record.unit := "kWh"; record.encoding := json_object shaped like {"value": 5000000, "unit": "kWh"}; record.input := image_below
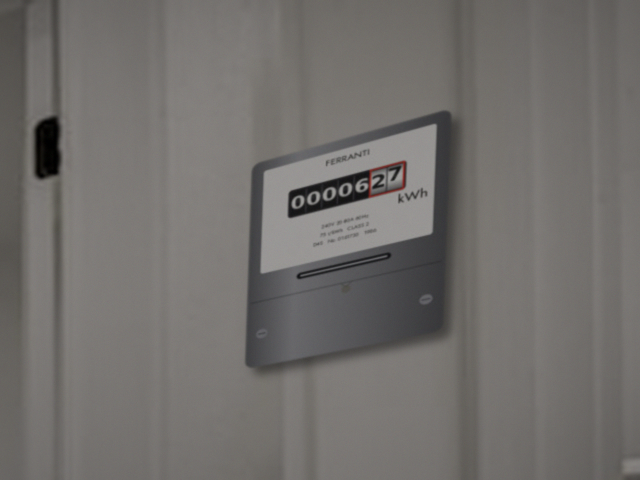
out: {"value": 6.27, "unit": "kWh"}
